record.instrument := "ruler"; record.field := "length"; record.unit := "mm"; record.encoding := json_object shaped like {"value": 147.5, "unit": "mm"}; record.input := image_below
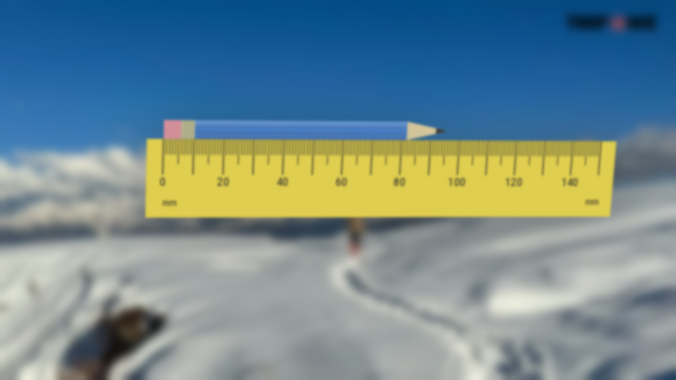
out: {"value": 95, "unit": "mm"}
